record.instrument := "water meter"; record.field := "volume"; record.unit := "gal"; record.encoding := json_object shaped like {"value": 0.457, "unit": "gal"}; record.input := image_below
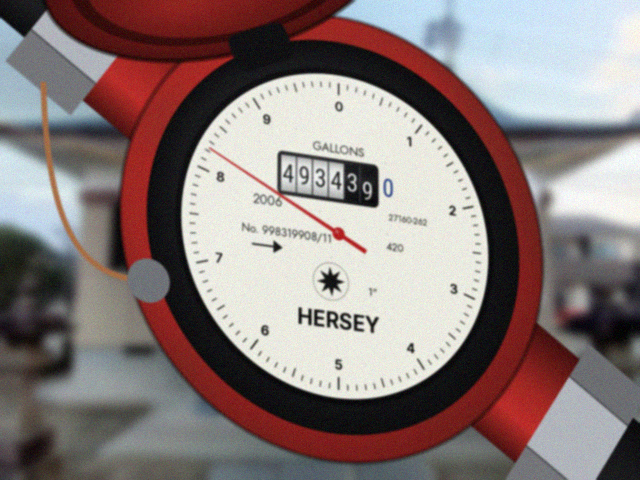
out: {"value": 4934388.2, "unit": "gal"}
